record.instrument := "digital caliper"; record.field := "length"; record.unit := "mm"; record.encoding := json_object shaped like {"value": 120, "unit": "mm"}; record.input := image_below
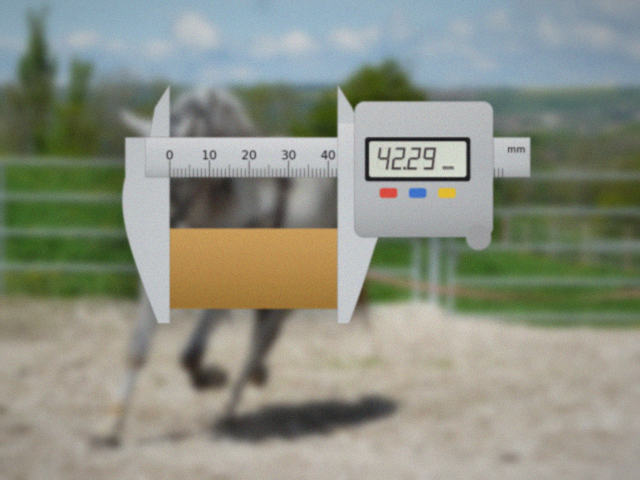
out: {"value": 42.29, "unit": "mm"}
